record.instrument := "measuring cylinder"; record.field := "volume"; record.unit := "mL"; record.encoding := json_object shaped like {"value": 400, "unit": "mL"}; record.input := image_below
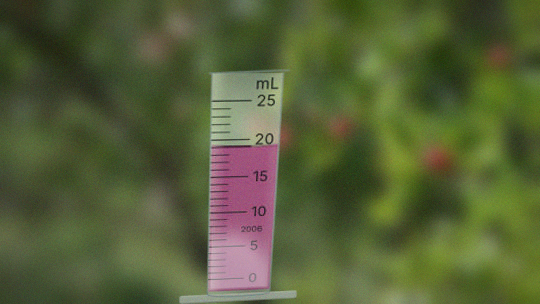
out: {"value": 19, "unit": "mL"}
